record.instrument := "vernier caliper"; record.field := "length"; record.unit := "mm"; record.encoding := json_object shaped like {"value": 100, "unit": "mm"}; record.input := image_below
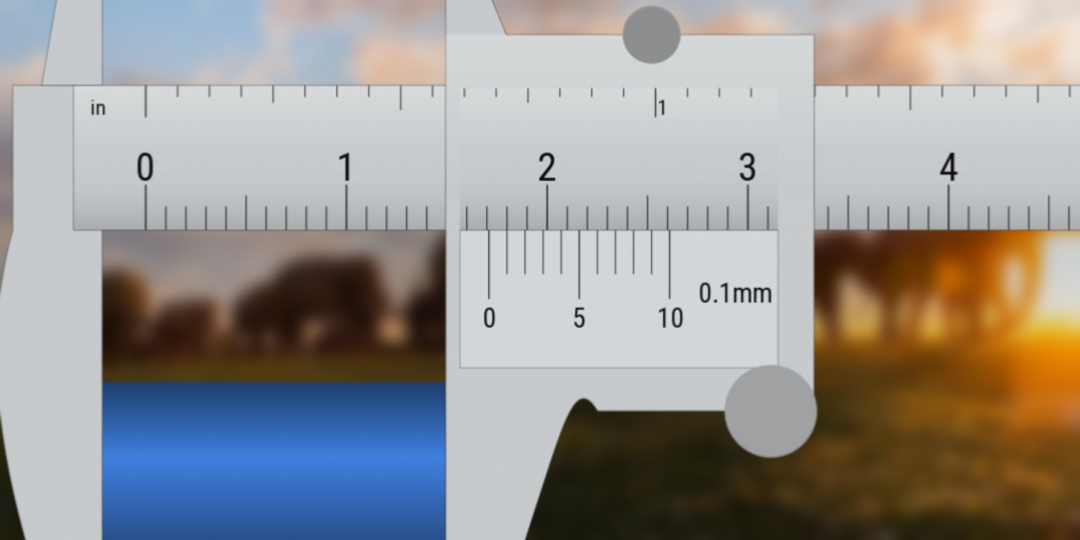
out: {"value": 17.1, "unit": "mm"}
